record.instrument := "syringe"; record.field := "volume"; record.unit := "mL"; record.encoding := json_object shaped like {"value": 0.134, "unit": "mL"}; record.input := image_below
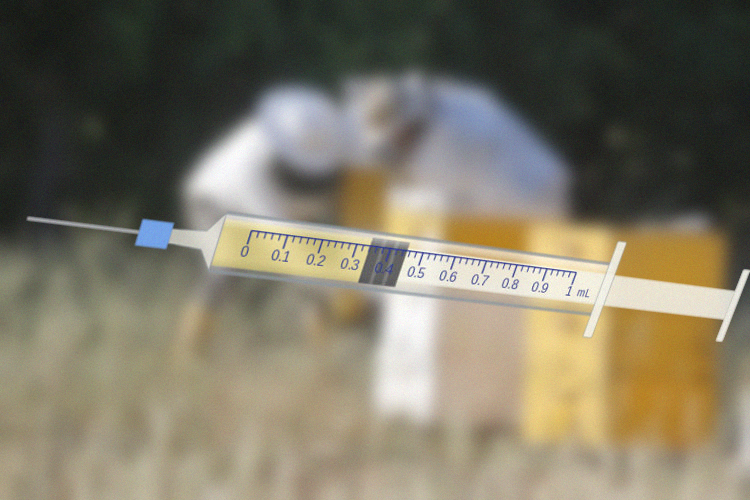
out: {"value": 0.34, "unit": "mL"}
